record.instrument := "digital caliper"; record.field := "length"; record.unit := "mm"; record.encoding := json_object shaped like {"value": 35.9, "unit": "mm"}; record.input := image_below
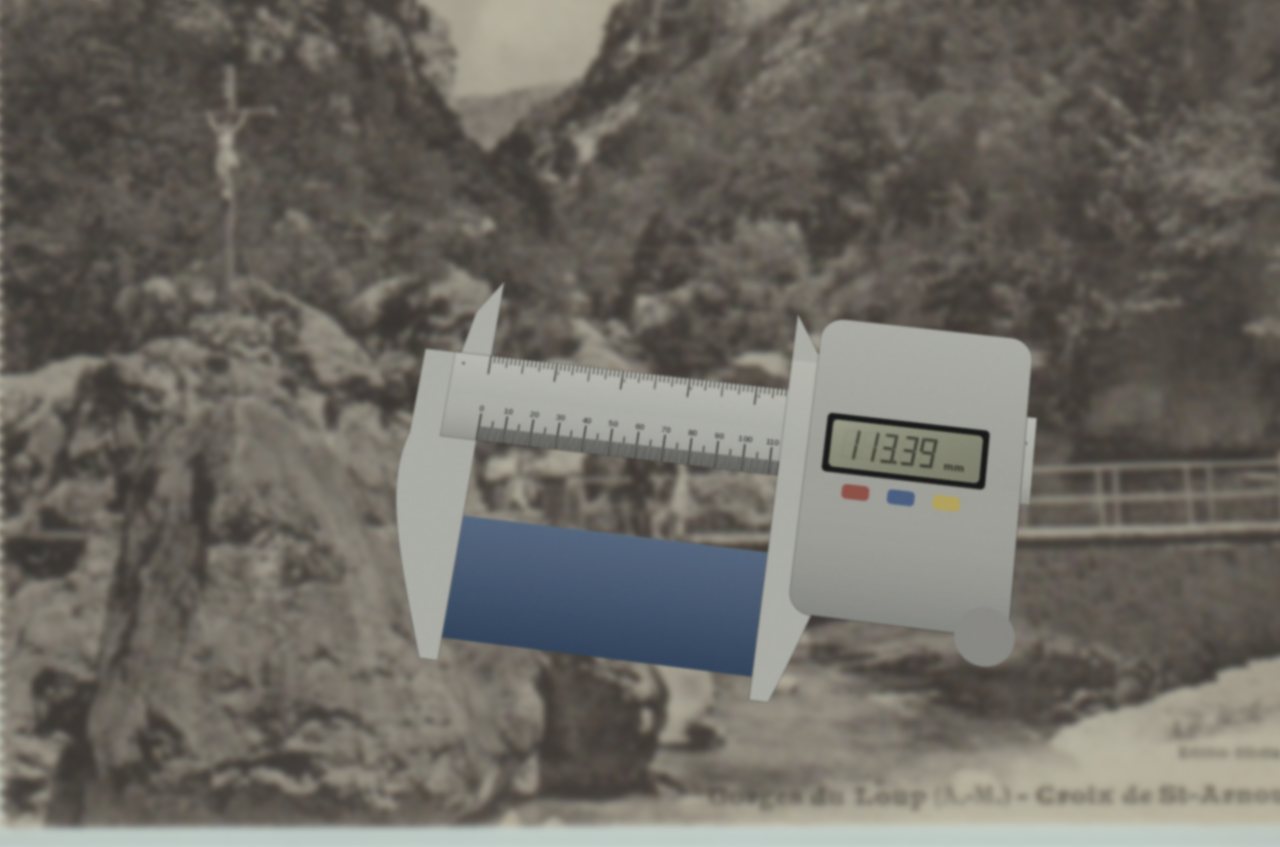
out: {"value": 113.39, "unit": "mm"}
